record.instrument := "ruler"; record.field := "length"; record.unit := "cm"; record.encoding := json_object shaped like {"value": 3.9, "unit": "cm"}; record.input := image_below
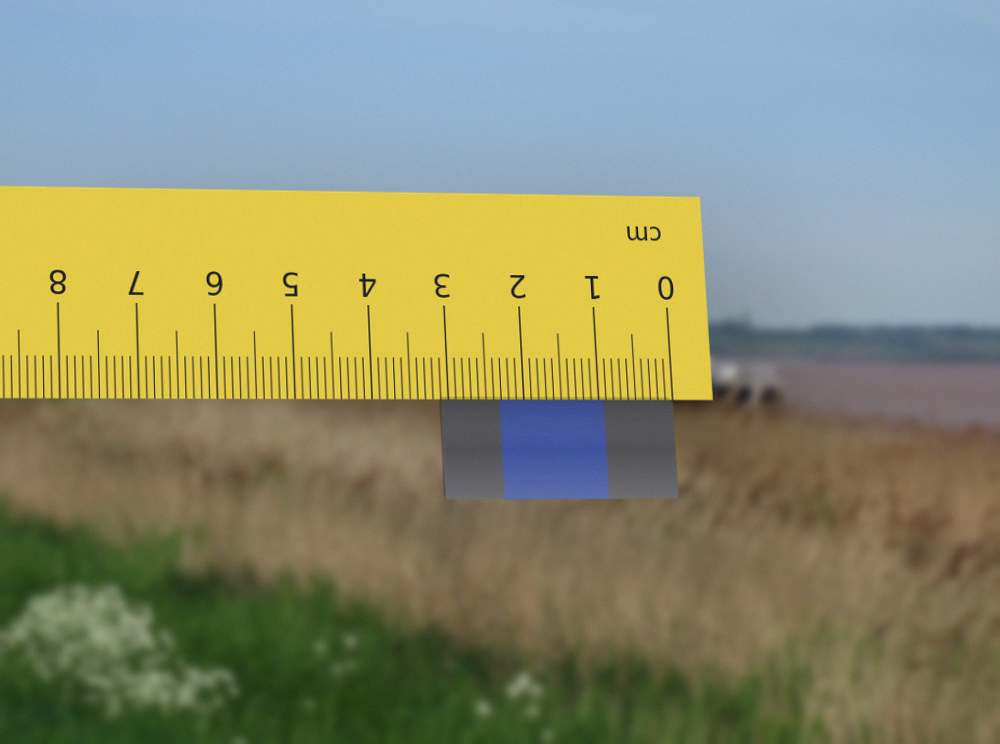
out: {"value": 3.1, "unit": "cm"}
